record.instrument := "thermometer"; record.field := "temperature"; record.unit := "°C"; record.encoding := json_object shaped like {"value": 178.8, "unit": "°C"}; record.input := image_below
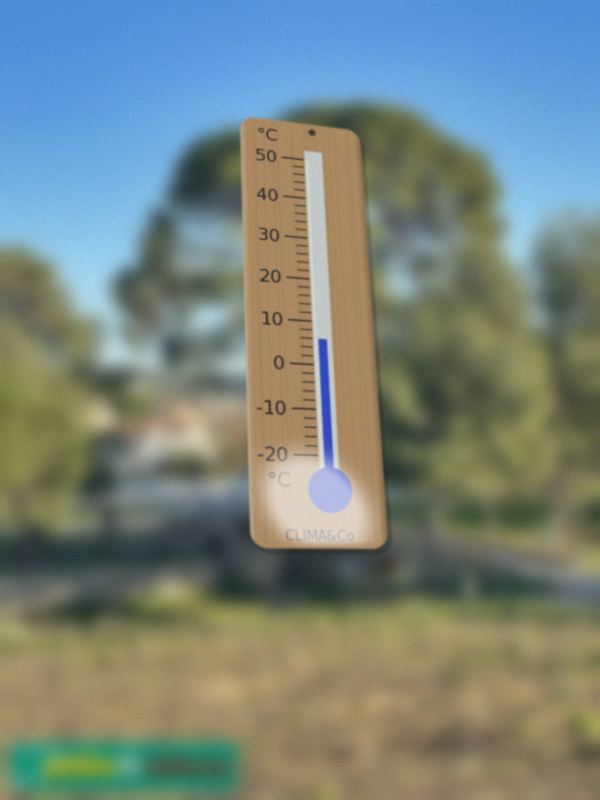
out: {"value": 6, "unit": "°C"}
